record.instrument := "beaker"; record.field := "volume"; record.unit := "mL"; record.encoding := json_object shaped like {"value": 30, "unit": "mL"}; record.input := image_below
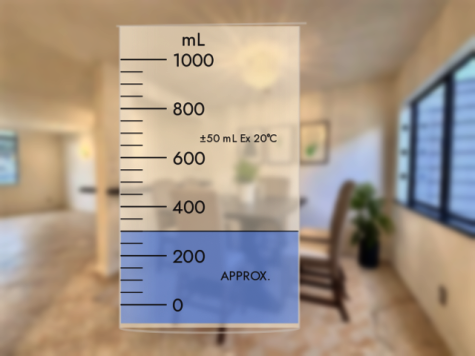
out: {"value": 300, "unit": "mL"}
